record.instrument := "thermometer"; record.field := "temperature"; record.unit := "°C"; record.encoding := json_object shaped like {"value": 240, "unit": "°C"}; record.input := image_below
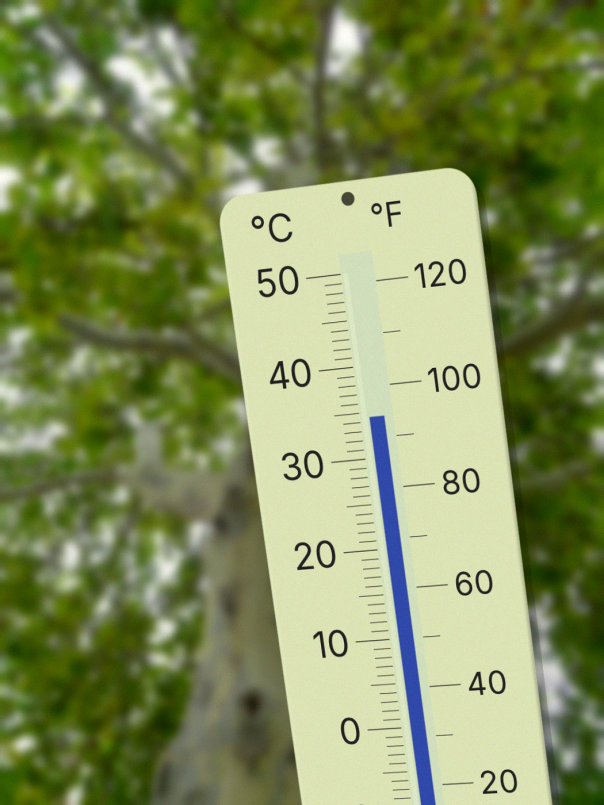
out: {"value": 34.5, "unit": "°C"}
